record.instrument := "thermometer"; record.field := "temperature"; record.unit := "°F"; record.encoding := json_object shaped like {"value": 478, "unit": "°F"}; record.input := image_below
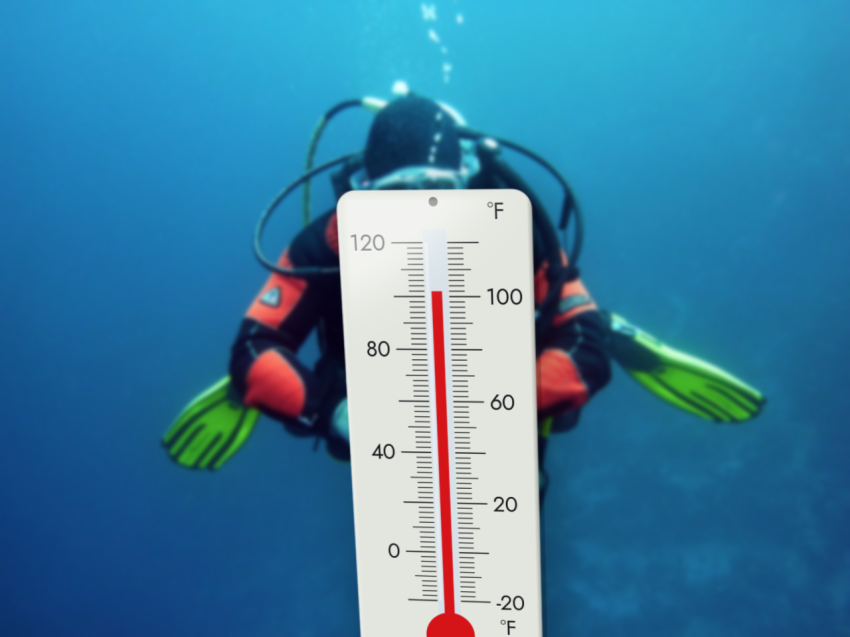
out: {"value": 102, "unit": "°F"}
